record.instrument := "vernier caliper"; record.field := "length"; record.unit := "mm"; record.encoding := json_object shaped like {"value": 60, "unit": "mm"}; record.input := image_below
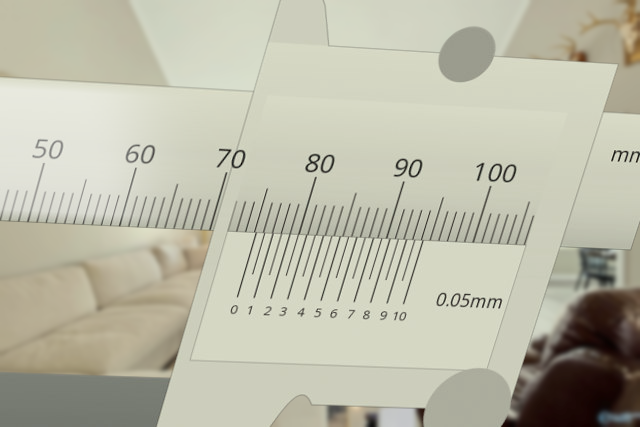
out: {"value": 75.2, "unit": "mm"}
